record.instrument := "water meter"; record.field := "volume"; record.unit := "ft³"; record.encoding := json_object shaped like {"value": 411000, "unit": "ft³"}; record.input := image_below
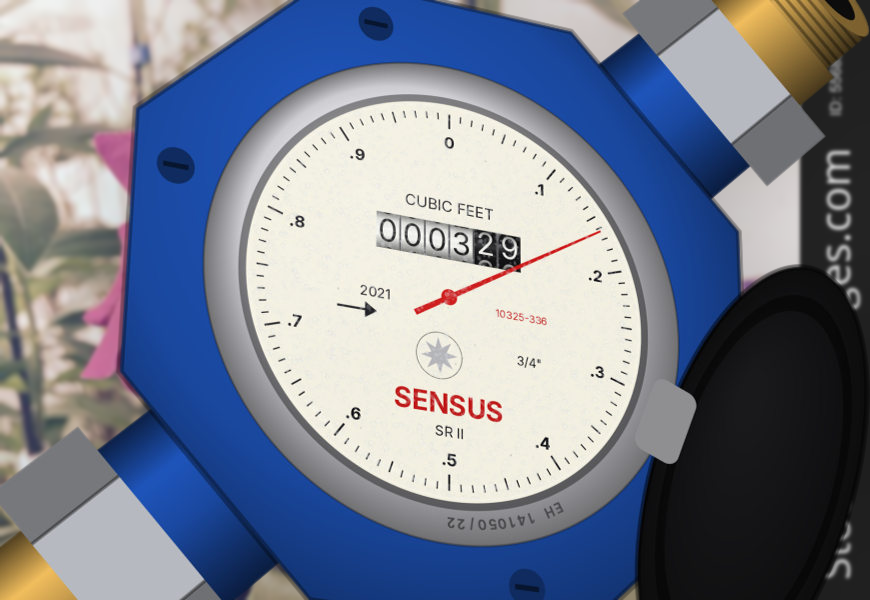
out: {"value": 329.16, "unit": "ft³"}
